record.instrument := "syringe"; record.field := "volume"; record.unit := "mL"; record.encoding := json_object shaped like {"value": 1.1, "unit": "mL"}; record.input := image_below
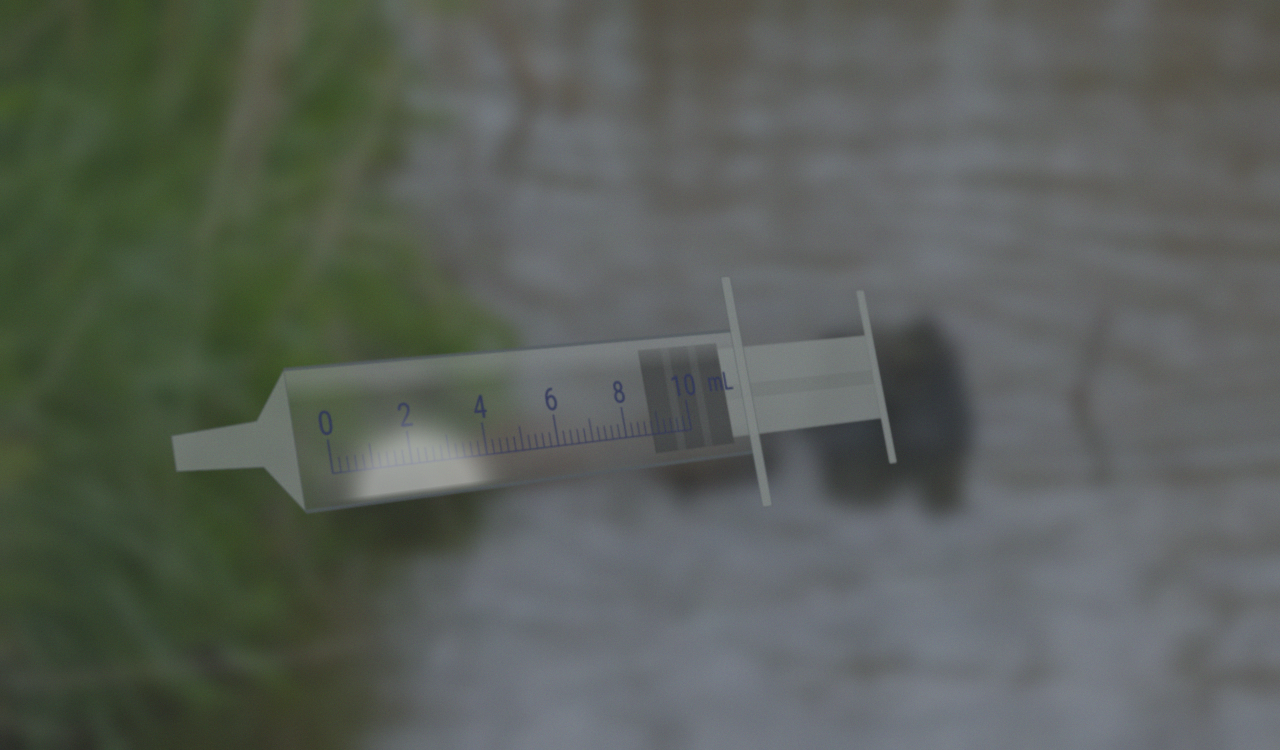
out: {"value": 8.8, "unit": "mL"}
